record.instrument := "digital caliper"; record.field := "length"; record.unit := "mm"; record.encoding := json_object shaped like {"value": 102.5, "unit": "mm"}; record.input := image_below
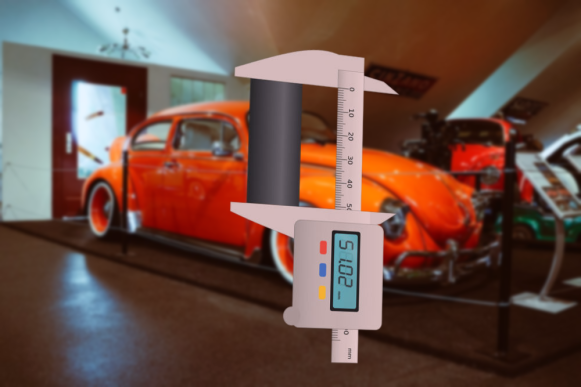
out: {"value": 51.02, "unit": "mm"}
